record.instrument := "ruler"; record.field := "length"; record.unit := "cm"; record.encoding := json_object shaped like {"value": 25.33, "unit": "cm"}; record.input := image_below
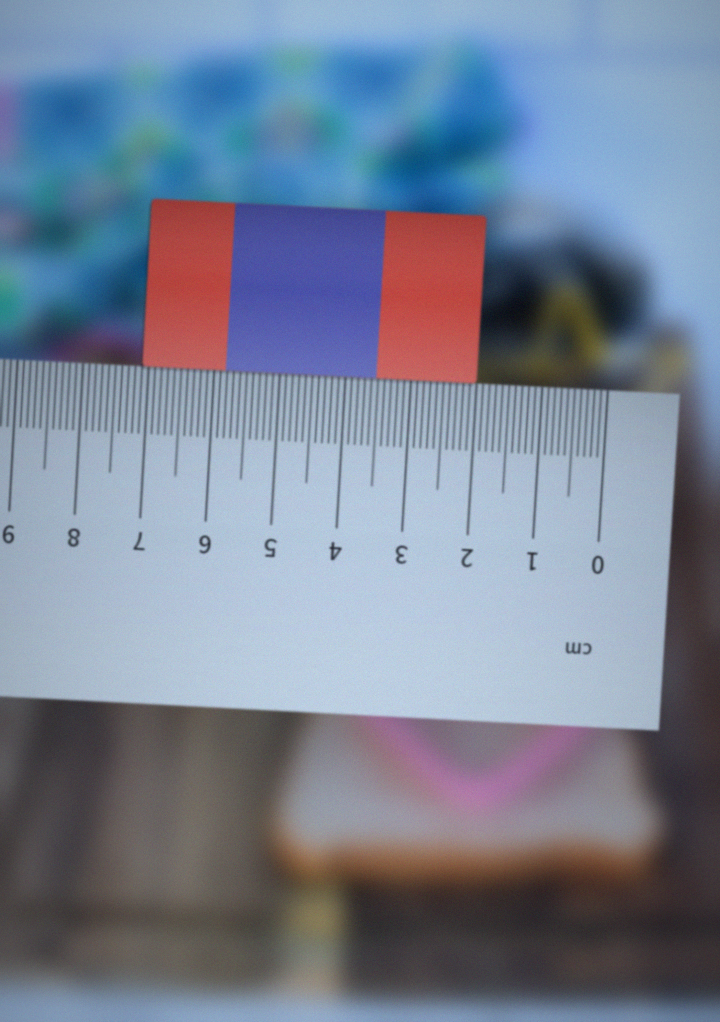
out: {"value": 5.1, "unit": "cm"}
